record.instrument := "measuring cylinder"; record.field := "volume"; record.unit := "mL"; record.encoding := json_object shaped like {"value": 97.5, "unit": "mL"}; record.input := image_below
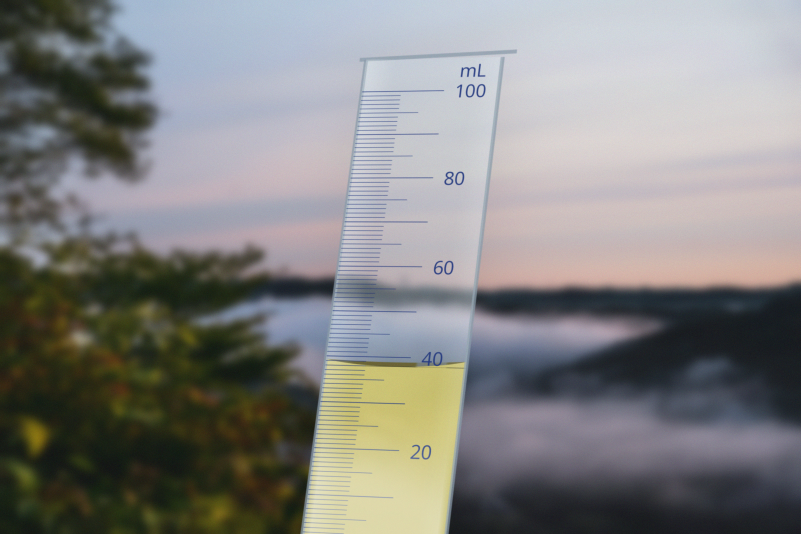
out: {"value": 38, "unit": "mL"}
